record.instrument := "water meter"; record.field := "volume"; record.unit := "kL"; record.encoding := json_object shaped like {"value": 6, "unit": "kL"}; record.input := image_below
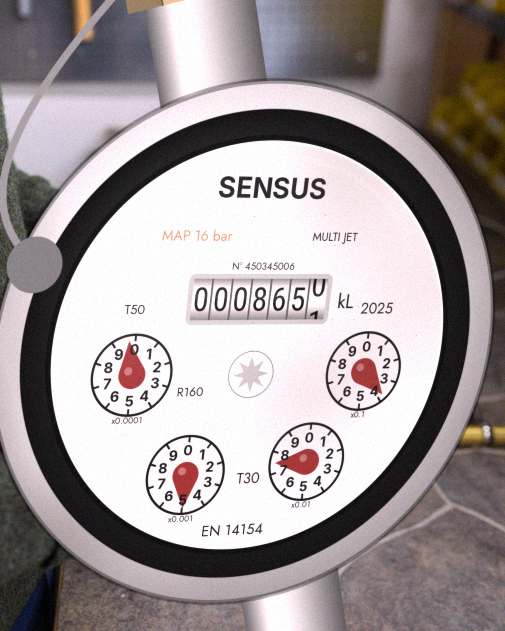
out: {"value": 8650.3749, "unit": "kL"}
